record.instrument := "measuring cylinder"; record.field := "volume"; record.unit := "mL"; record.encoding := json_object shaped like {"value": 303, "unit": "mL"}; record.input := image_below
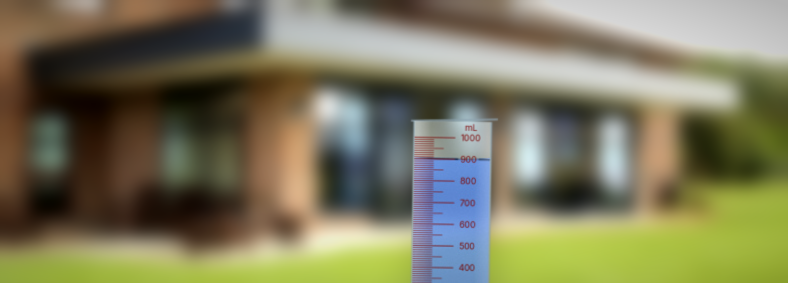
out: {"value": 900, "unit": "mL"}
